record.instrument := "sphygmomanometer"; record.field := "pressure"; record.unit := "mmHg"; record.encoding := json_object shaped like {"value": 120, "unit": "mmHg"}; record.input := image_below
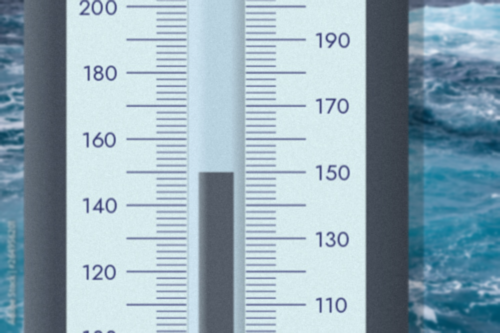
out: {"value": 150, "unit": "mmHg"}
